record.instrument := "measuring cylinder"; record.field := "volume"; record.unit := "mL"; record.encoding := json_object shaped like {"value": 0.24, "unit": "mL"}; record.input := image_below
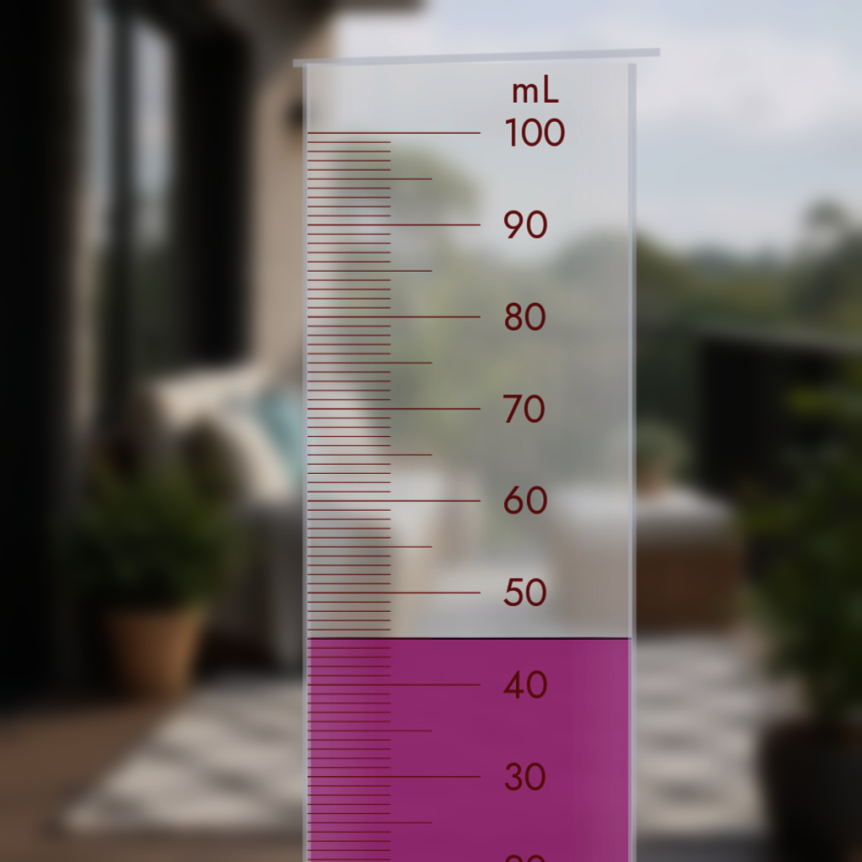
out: {"value": 45, "unit": "mL"}
